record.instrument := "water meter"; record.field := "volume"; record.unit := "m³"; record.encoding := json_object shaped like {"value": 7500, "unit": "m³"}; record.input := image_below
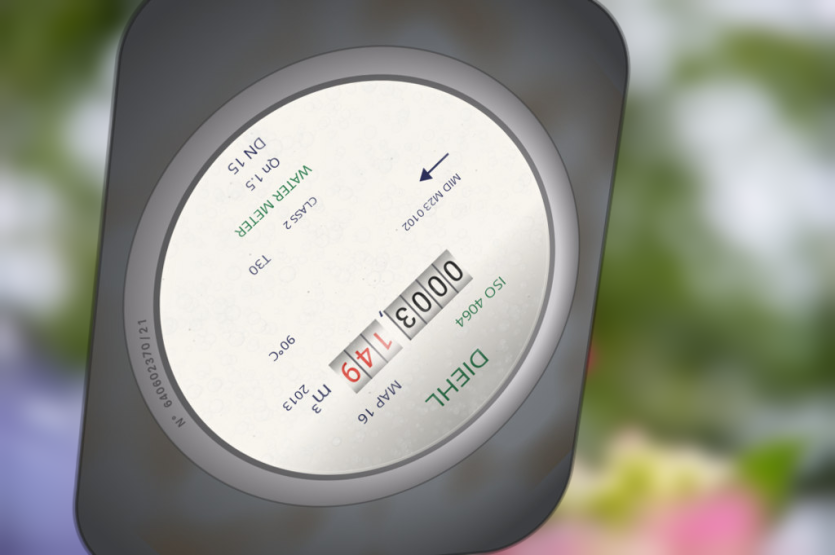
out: {"value": 3.149, "unit": "m³"}
